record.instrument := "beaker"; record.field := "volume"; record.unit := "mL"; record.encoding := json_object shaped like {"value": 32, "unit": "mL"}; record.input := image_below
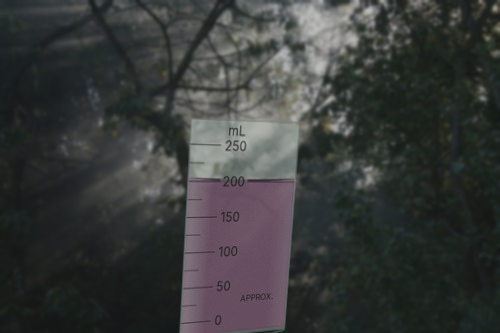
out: {"value": 200, "unit": "mL"}
